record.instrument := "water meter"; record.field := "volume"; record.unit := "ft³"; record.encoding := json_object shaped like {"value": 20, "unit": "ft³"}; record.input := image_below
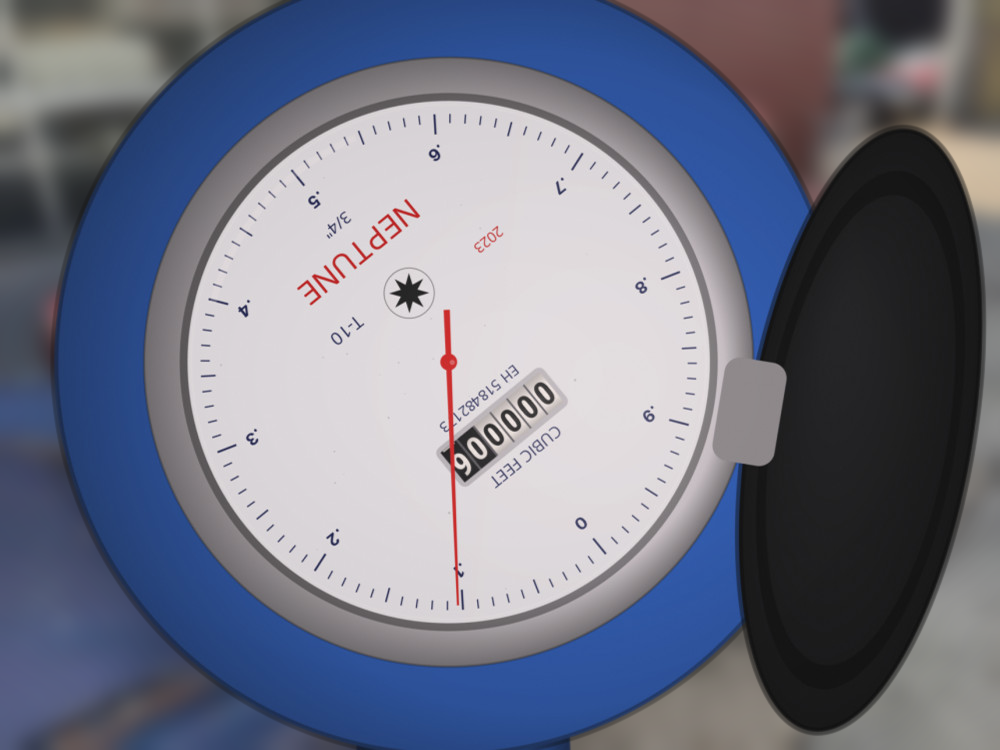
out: {"value": 6.10, "unit": "ft³"}
